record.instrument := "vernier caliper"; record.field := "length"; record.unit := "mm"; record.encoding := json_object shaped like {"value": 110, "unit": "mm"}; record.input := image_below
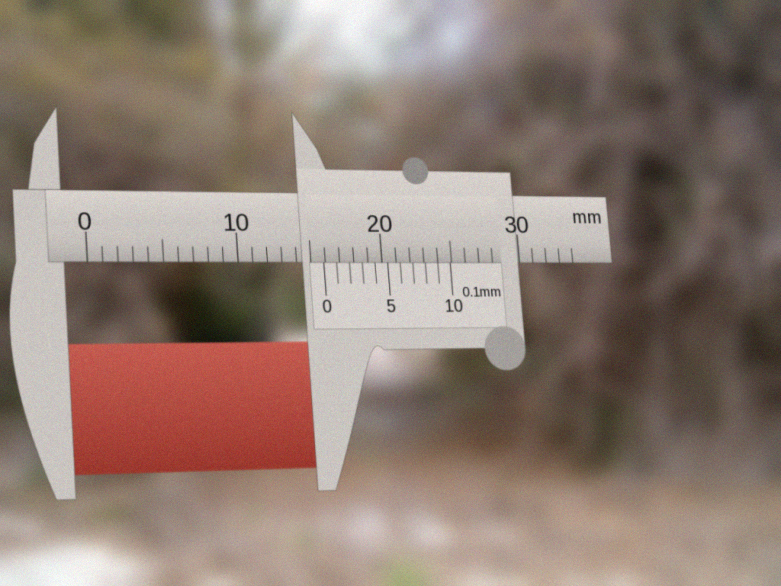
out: {"value": 15.9, "unit": "mm"}
